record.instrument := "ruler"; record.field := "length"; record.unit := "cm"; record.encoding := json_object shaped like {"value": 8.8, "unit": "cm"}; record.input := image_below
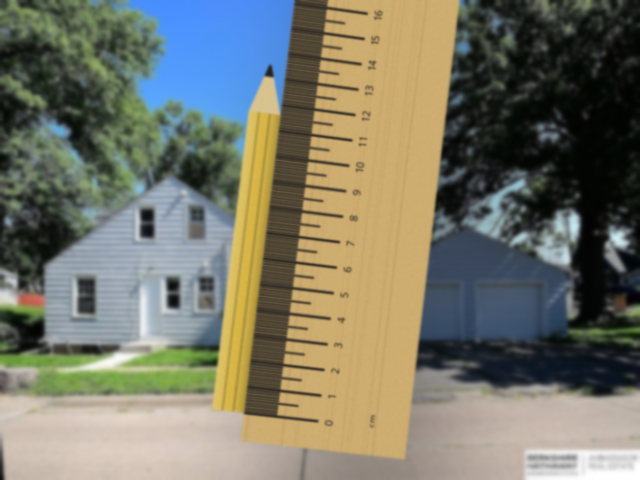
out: {"value": 13.5, "unit": "cm"}
